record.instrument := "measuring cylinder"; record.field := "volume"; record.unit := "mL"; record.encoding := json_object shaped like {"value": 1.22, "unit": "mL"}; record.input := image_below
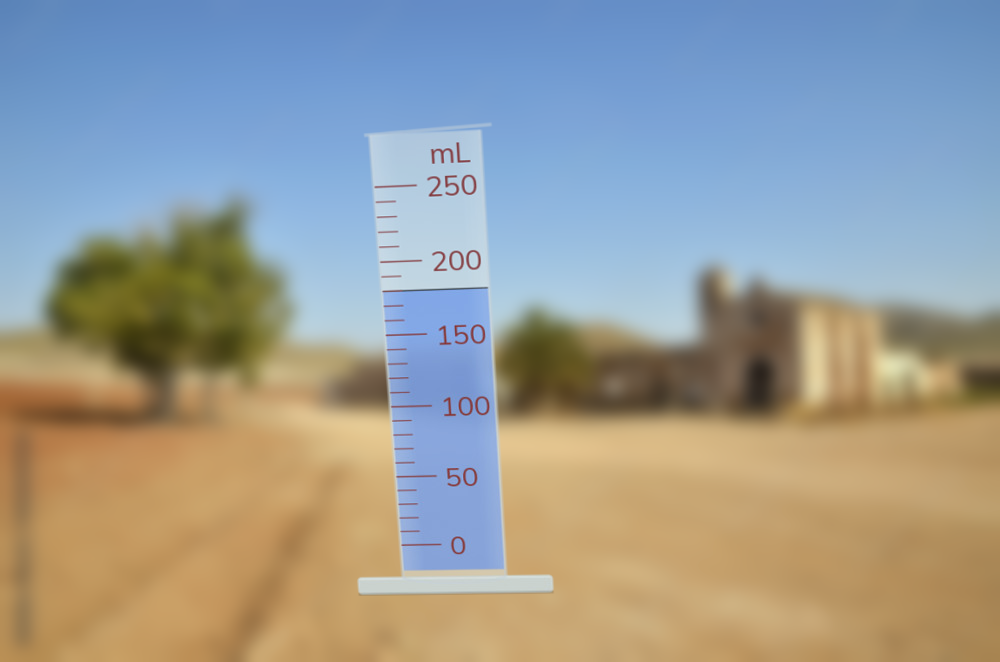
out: {"value": 180, "unit": "mL"}
